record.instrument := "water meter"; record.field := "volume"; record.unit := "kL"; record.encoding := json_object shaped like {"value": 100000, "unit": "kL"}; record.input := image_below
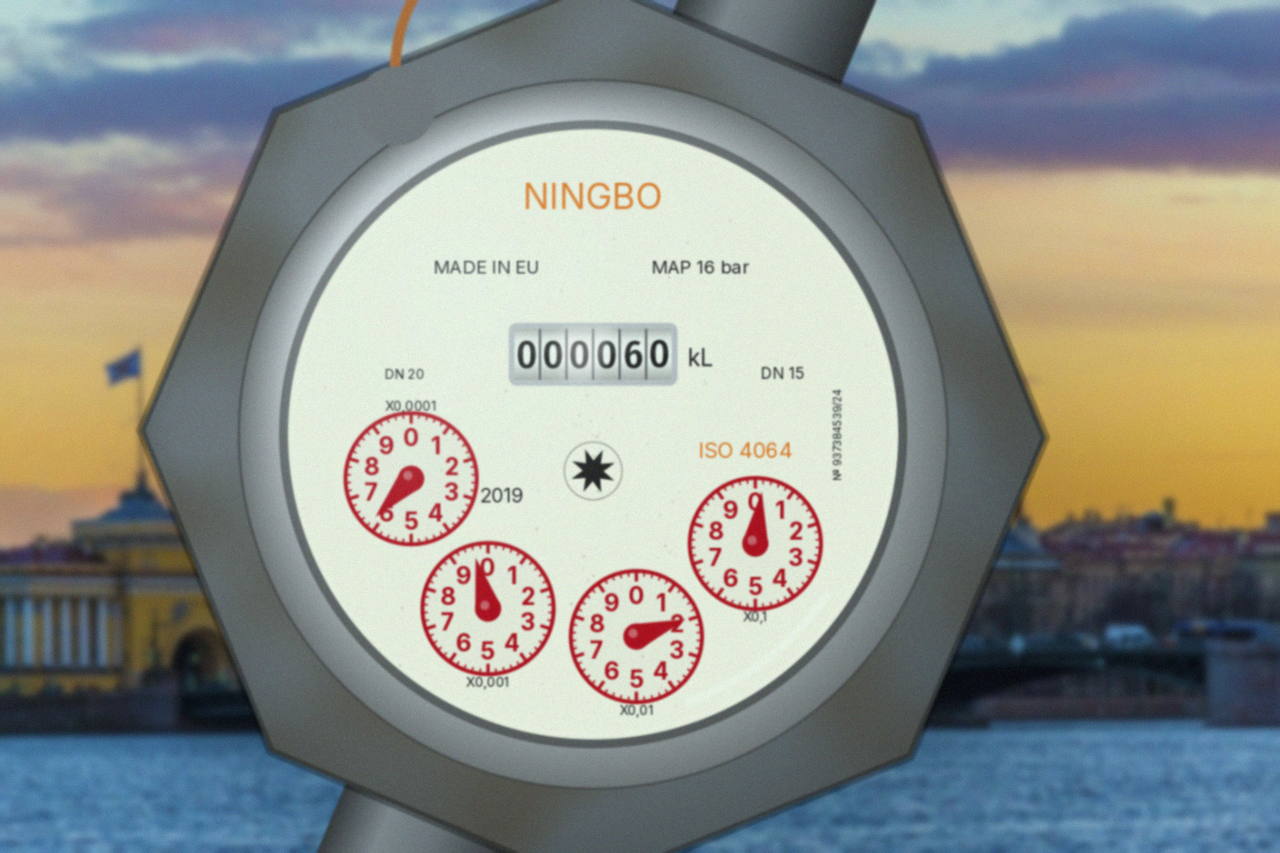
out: {"value": 60.0196, "unit": "kL"}
